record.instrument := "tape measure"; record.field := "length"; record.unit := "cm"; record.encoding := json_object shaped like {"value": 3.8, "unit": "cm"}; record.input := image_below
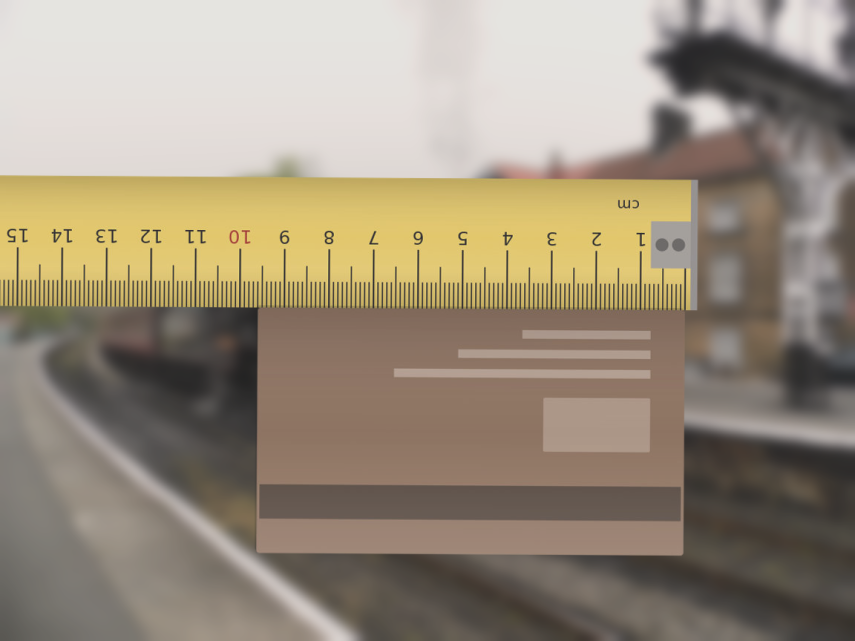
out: {"value": 9.6, "unit": "cm"}
